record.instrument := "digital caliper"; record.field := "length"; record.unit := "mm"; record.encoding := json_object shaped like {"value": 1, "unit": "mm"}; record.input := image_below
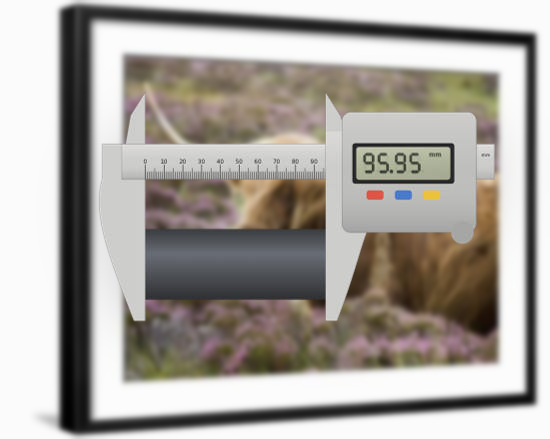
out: {"value": 95.95, "unit": "mm"}
